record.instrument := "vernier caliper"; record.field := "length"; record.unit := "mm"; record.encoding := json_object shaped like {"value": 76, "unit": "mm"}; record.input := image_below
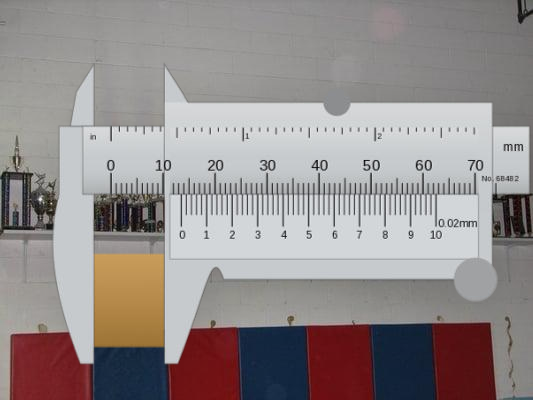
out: {"value": 13.5, "unit": "mm"}
